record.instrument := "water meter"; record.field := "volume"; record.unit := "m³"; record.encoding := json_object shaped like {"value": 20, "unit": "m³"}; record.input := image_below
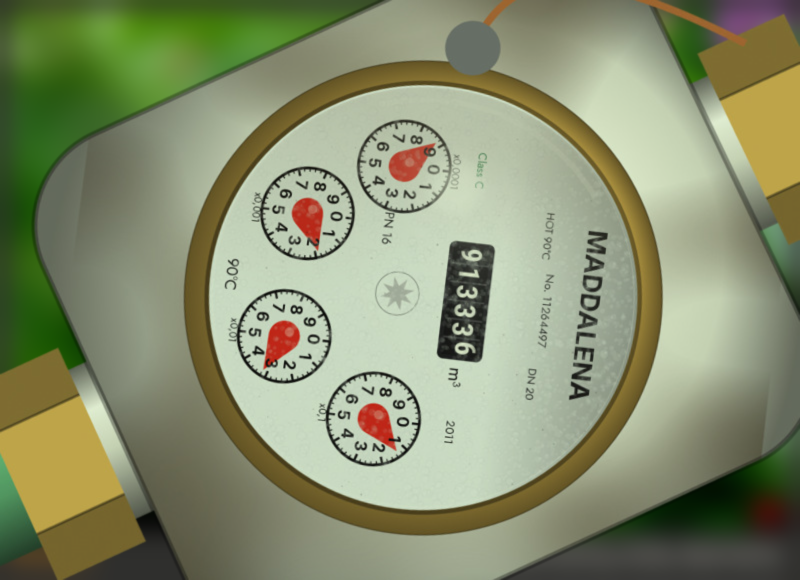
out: {"value": 913336.1318, "unit": "m³"}
